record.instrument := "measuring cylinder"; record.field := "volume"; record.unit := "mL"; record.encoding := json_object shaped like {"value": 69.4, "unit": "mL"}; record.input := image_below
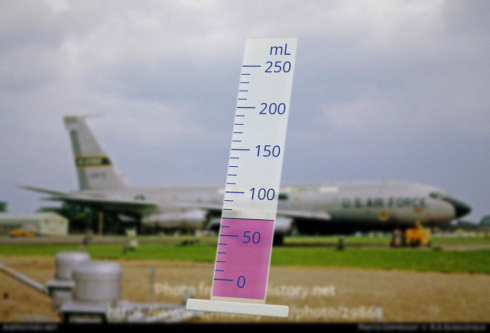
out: {"value": 70, "unit": "mL"}
